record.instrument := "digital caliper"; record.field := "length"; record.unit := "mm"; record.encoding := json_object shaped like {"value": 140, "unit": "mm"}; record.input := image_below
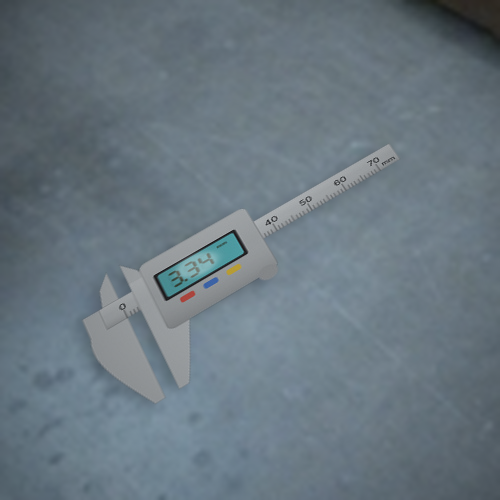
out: {"value": 3.34, "unit": "mm"}
